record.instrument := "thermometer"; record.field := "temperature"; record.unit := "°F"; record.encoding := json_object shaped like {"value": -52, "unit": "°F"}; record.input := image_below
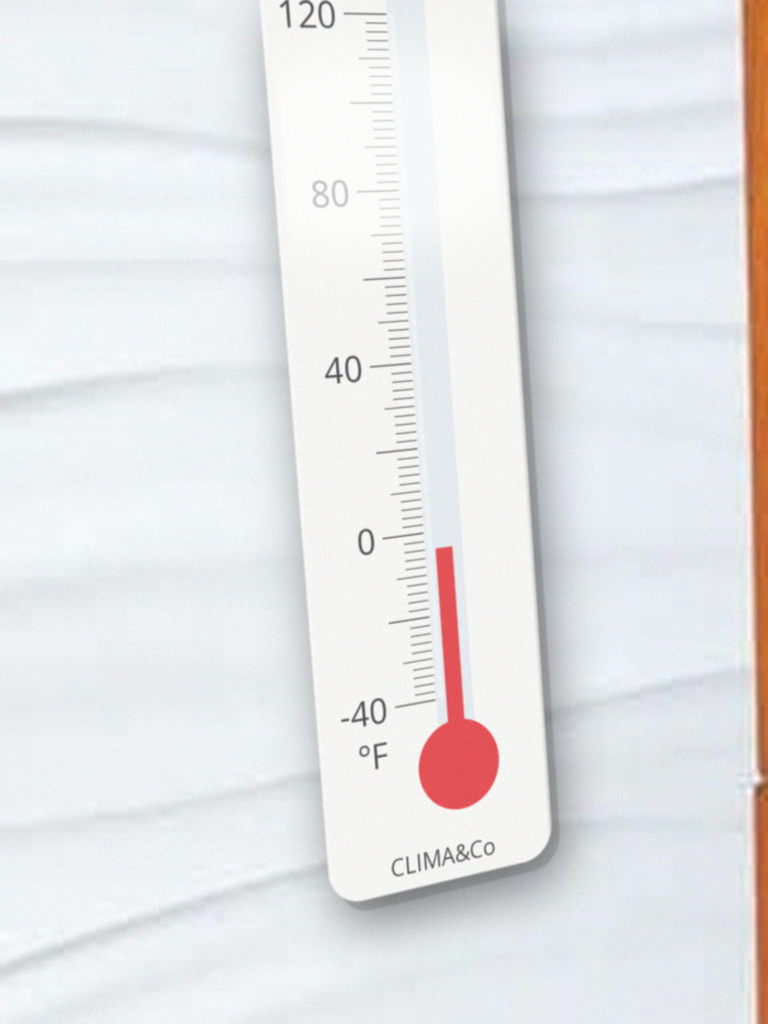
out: {"value": -4, "unit": "°F"}
